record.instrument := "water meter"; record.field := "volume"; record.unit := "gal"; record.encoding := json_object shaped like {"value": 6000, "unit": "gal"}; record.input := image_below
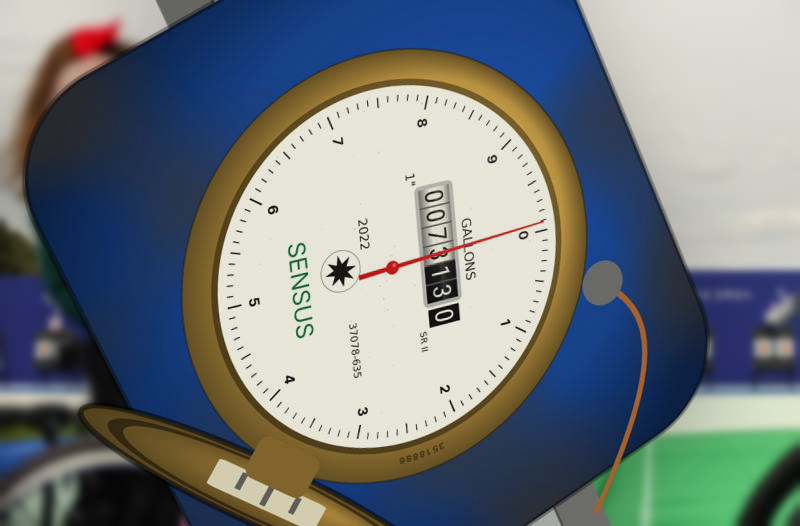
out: {"value": 73129.9, "unit": "gal"}
